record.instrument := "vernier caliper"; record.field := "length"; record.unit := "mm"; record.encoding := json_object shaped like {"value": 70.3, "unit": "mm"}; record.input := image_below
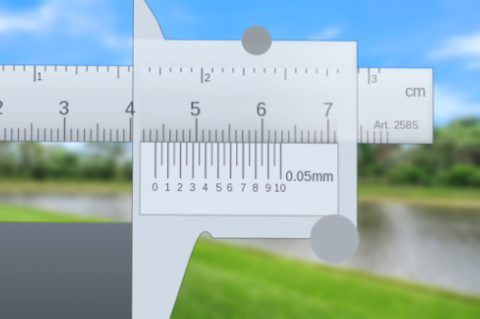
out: {"value": 43.8, "unit": "mm"}
